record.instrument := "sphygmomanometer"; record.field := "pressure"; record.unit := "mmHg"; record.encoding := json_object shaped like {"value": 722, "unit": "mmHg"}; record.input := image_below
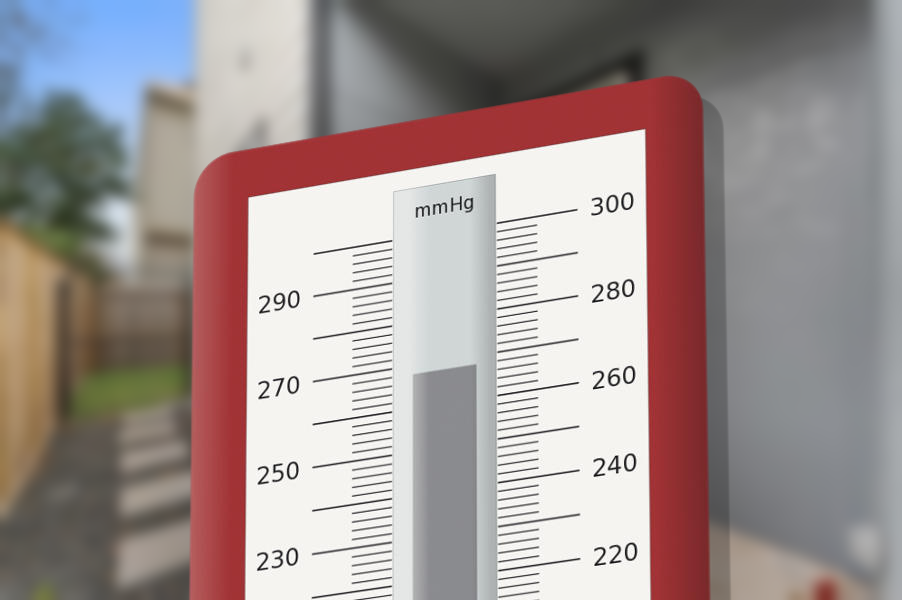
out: {"value": 268, "unit": "mmHg"}
